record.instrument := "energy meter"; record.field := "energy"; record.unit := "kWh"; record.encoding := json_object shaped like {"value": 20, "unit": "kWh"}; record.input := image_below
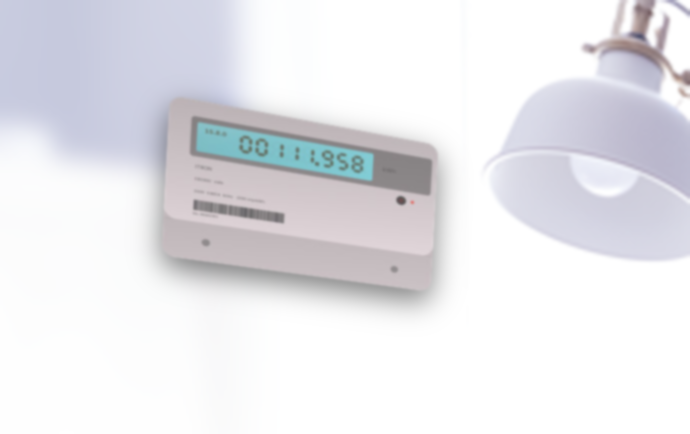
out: {"value": 111.958, "unit": "kWh"}
